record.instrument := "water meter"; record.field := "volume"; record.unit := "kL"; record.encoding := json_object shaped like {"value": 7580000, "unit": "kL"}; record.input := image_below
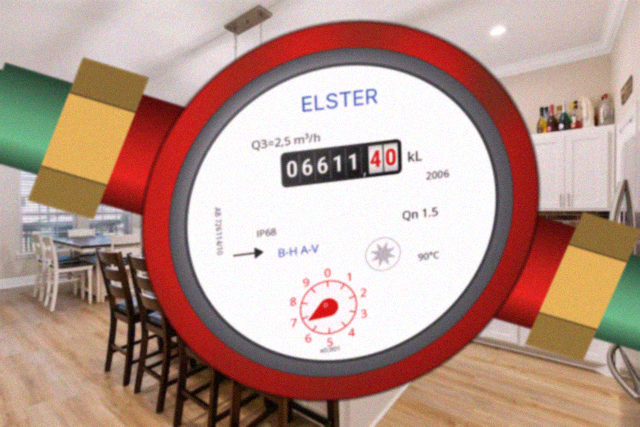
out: {"value": 6611.406, "unit": "kL"}
